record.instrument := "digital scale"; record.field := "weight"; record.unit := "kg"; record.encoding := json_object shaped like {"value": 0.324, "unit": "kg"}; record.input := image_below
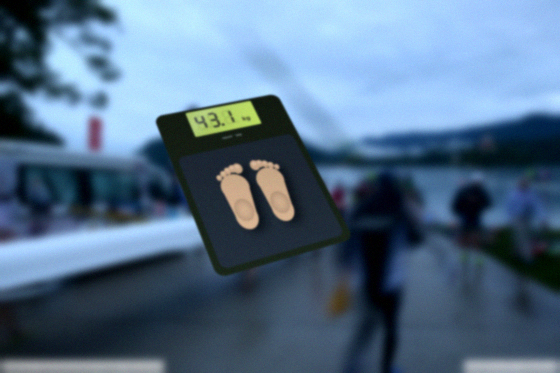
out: {"value": 43.1, "unit": "kg"}
